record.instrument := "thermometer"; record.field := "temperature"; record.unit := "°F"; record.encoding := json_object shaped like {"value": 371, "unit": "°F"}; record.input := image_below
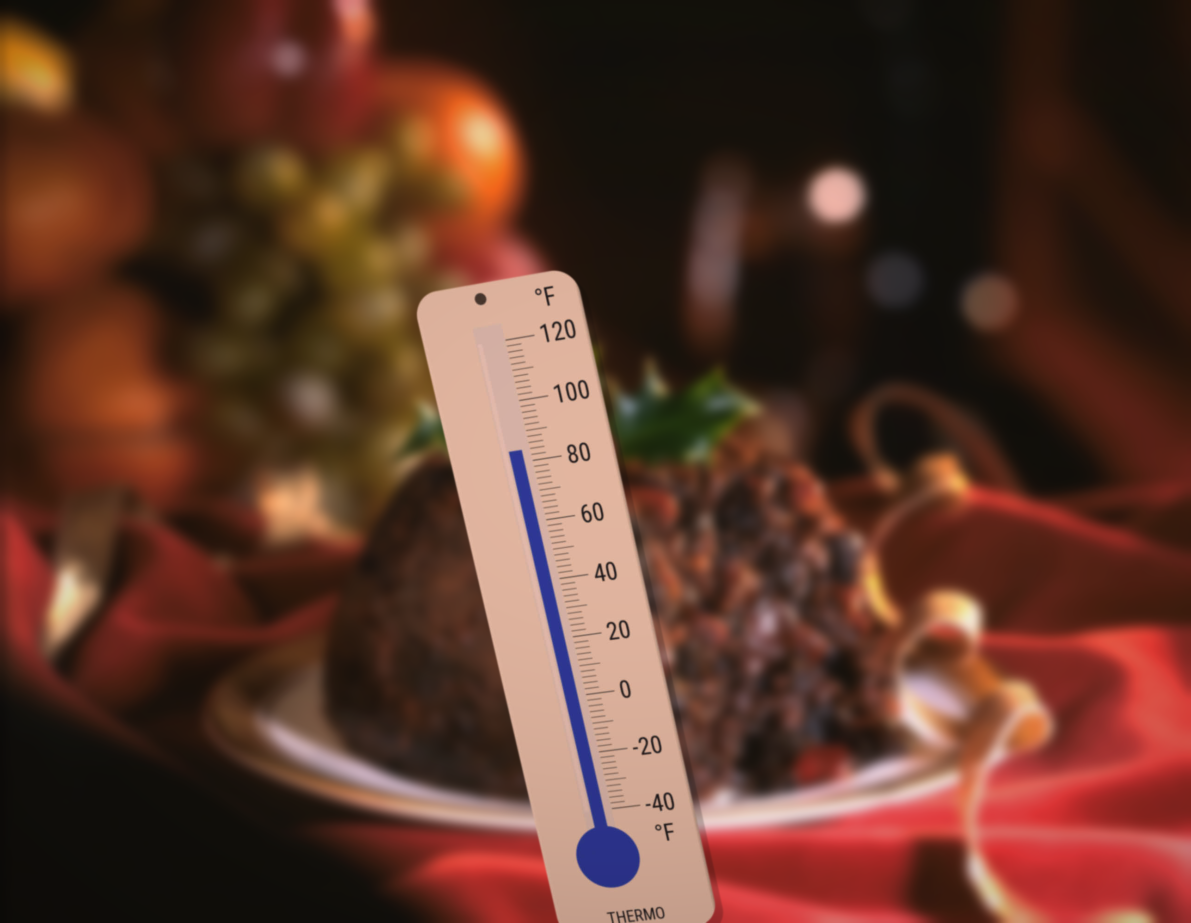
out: {"value": 84, "unit": "°F"}
